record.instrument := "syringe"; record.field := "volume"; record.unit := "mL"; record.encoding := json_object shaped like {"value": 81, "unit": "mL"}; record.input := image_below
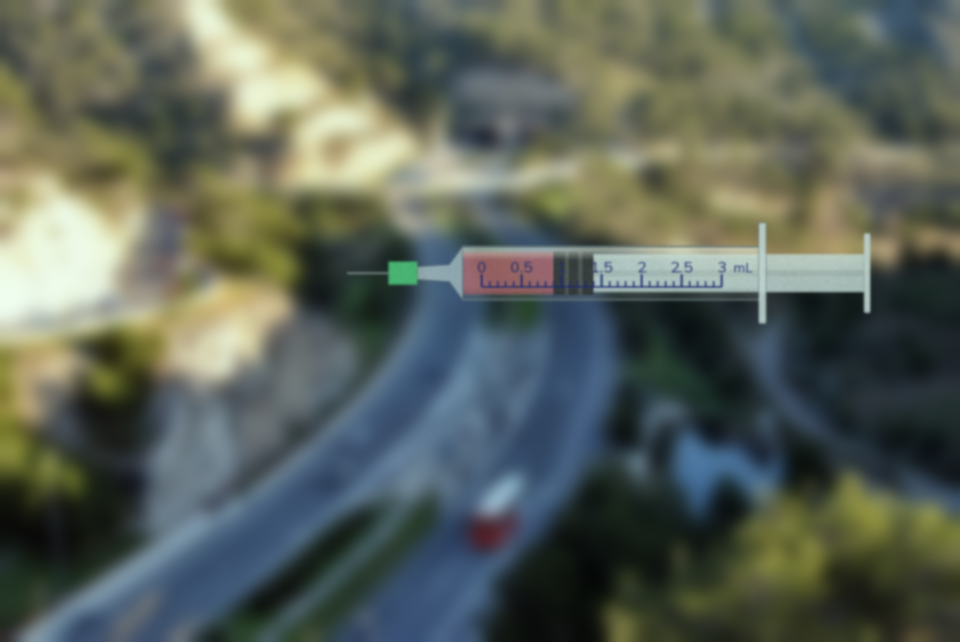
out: {"value": 0.9, "unit": "mL"}
